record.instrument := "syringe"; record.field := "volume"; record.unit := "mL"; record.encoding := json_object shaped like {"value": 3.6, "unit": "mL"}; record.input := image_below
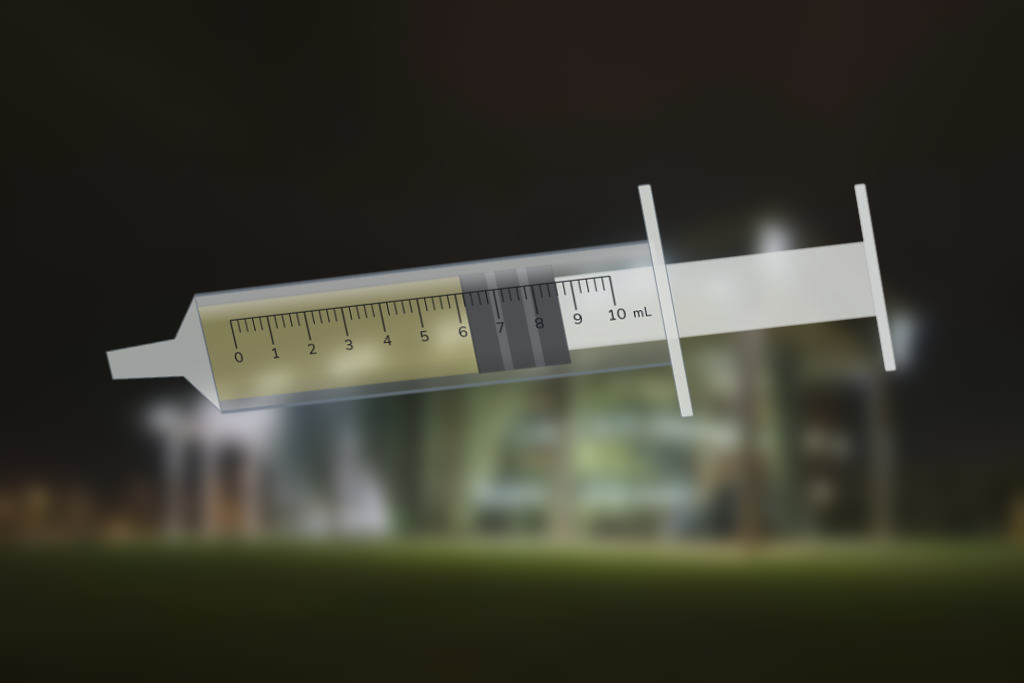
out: {"value": 6.2, "unit": "mL"}
